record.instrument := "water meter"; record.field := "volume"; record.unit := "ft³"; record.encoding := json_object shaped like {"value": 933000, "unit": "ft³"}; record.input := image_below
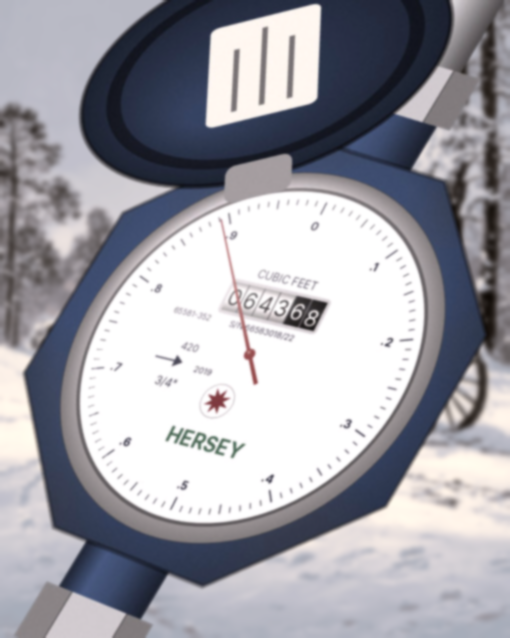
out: {"value": 64367.89, "unit": "ft³"}
